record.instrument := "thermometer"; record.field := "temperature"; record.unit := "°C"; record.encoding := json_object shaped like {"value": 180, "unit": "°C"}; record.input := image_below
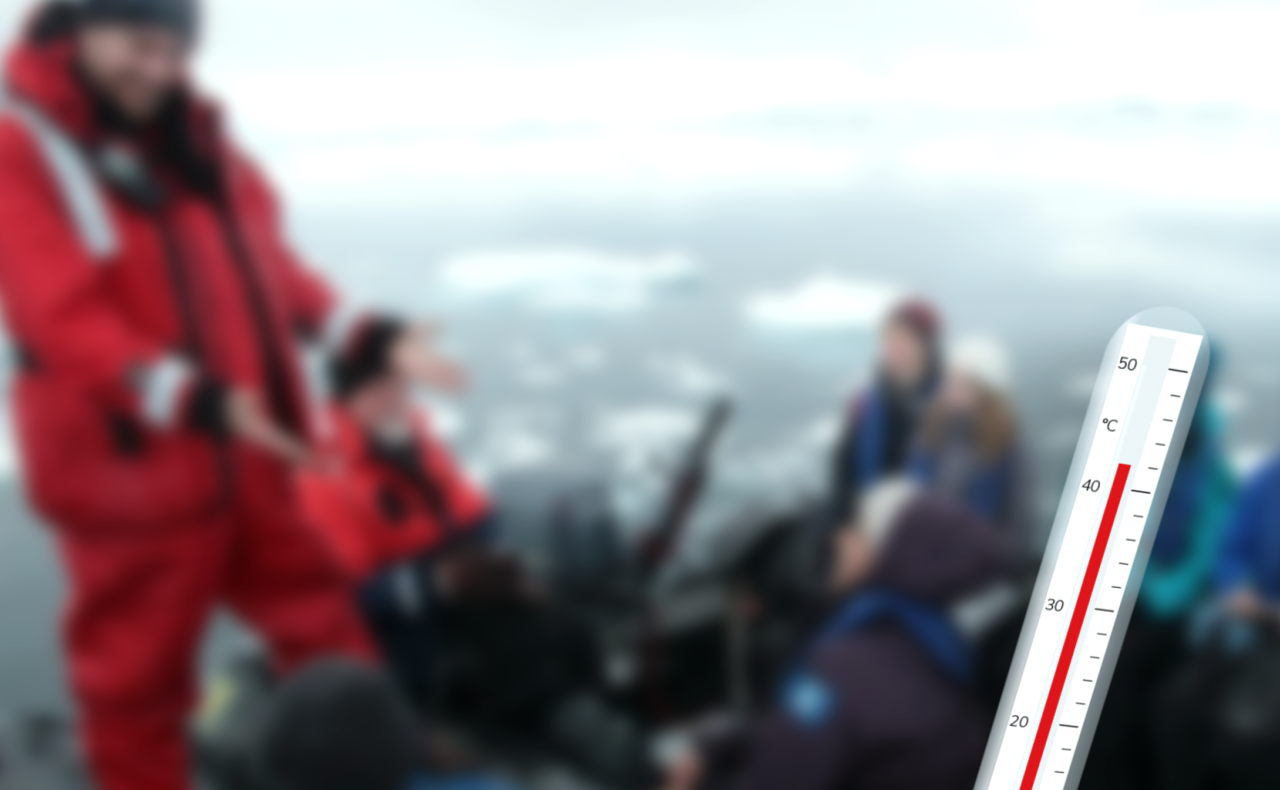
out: {"value": 42, "unit": "°C"}
